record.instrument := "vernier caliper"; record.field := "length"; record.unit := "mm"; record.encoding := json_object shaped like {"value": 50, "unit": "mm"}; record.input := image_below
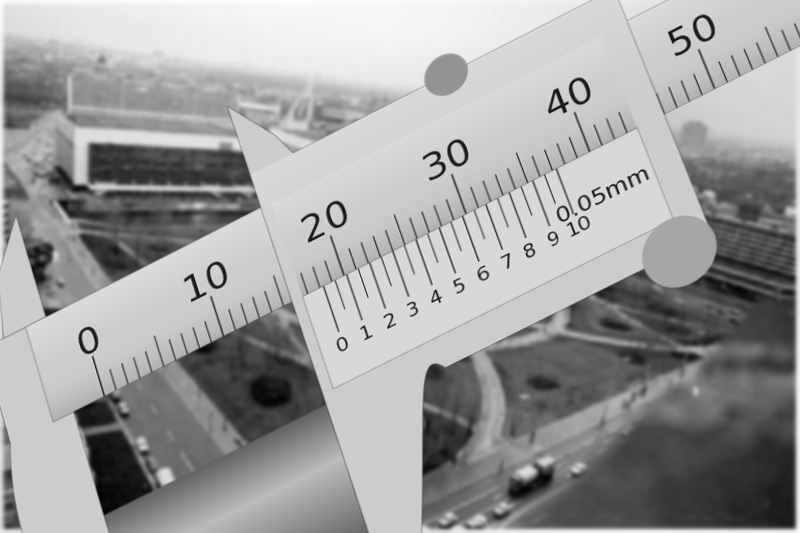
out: {"value": 18.3, "unit": "mm"}
